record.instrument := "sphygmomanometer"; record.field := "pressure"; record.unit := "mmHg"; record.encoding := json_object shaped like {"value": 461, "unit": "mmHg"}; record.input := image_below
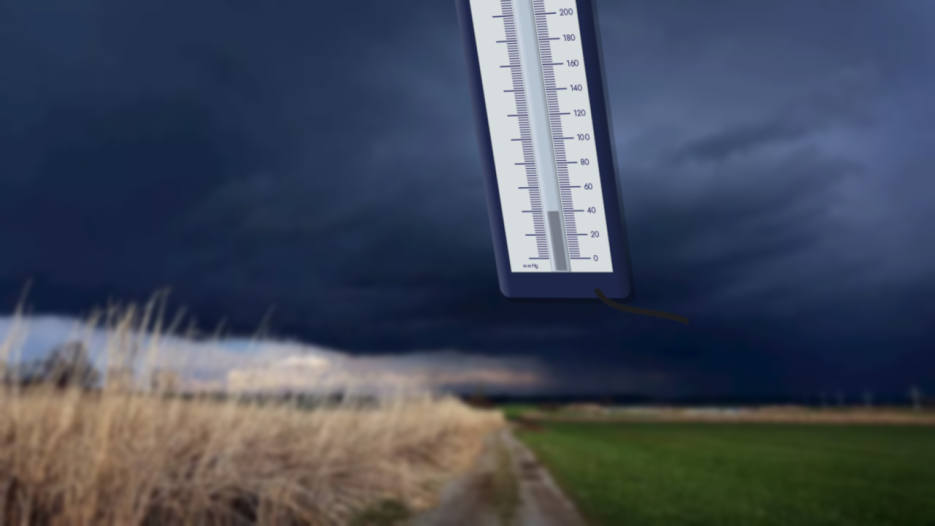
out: {"value": 40, "unit": "mmHg"}
